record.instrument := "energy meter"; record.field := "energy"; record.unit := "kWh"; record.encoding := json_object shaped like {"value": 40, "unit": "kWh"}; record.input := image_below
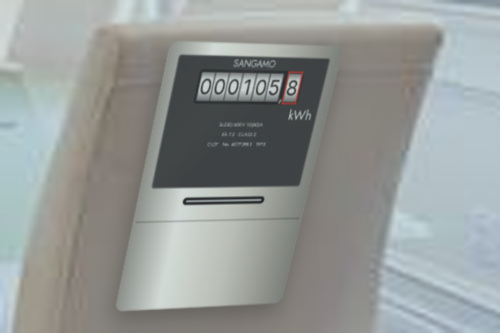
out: {"value": 105.8, "unit": "kWh"}
